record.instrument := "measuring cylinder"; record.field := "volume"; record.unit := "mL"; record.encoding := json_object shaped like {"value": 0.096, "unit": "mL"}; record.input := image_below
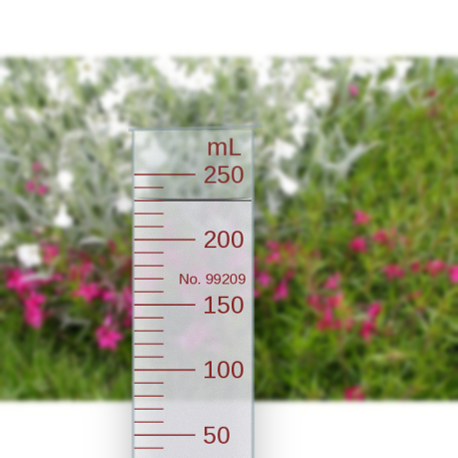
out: {"value": 230, "unit": "mL"}
